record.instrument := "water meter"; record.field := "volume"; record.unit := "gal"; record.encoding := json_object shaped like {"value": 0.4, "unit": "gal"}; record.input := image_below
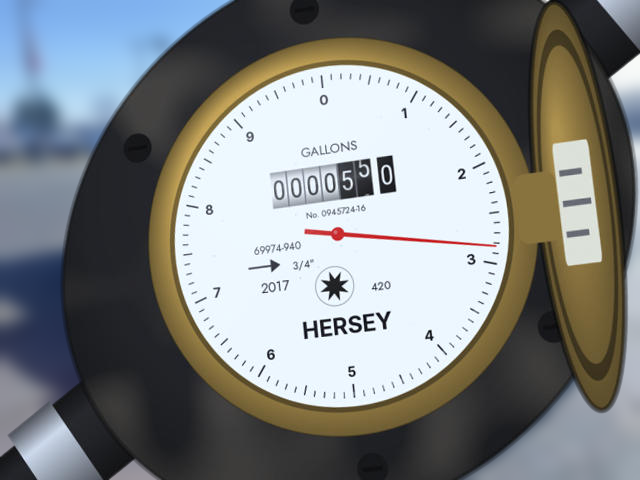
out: {"value": 552.8, "unit": "gal"}
